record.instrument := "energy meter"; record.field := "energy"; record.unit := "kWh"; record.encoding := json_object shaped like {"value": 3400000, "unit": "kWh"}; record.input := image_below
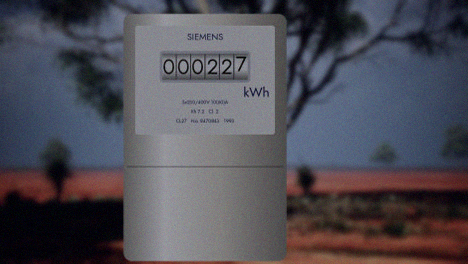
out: {"value": 227, "unit": "kWh"}
